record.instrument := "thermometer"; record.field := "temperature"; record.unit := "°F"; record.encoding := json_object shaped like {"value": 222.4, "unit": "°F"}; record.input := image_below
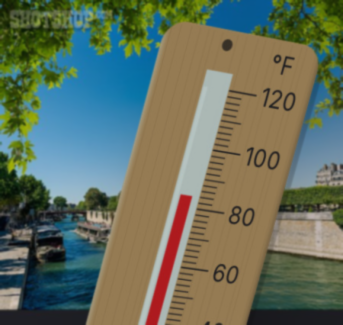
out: {"value": 84, "unit": "°F"}
